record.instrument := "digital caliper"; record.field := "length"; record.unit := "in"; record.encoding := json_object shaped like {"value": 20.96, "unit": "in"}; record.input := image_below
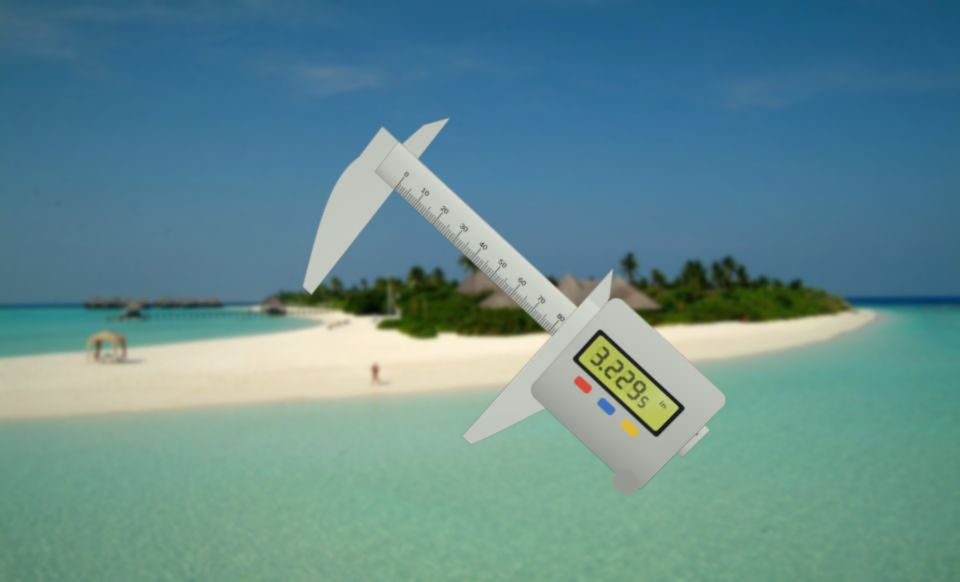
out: {"value": 3.2295, "unit": "in"}
